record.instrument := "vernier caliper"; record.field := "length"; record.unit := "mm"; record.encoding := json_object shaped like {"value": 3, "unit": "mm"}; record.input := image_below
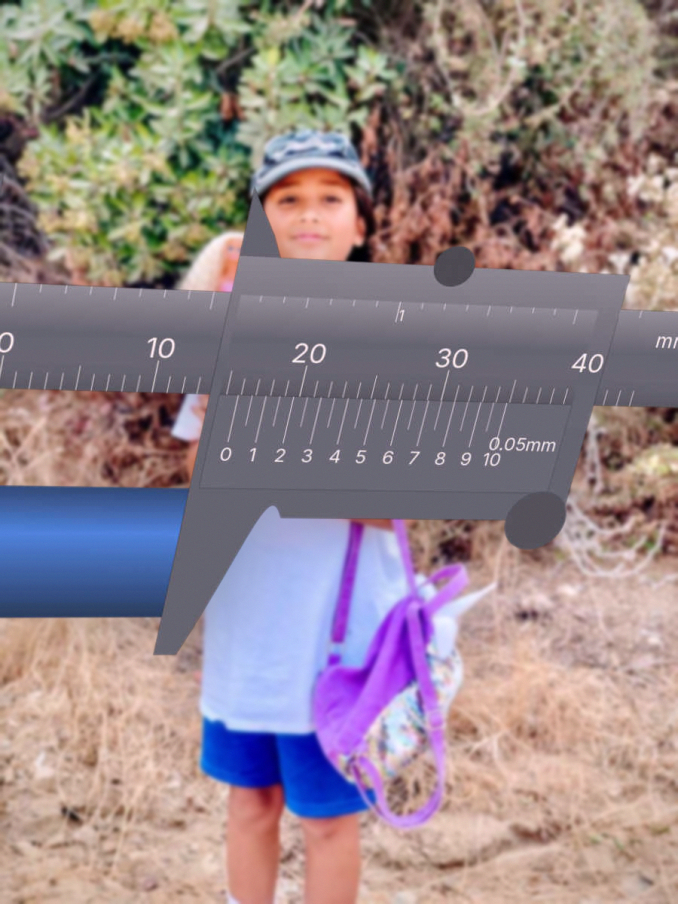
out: {"value": 15.8, "unit": "mm"}
